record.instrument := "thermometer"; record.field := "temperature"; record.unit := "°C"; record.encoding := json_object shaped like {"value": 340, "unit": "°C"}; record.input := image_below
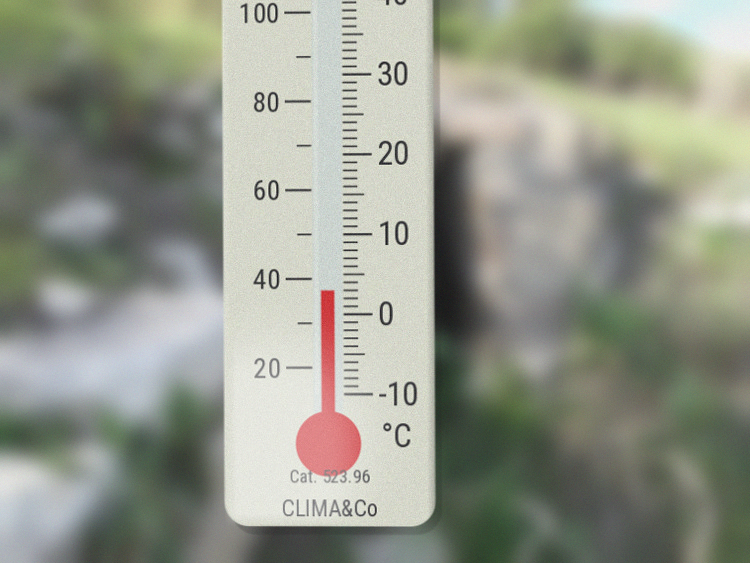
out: {"value": 3, "unit": "°C"}
